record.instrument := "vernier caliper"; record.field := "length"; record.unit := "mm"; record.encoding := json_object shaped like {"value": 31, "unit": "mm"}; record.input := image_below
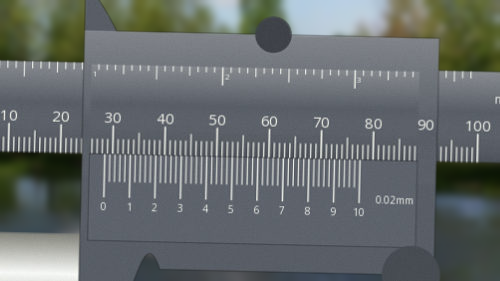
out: {"value": 28.5, "unit": "mm"}
